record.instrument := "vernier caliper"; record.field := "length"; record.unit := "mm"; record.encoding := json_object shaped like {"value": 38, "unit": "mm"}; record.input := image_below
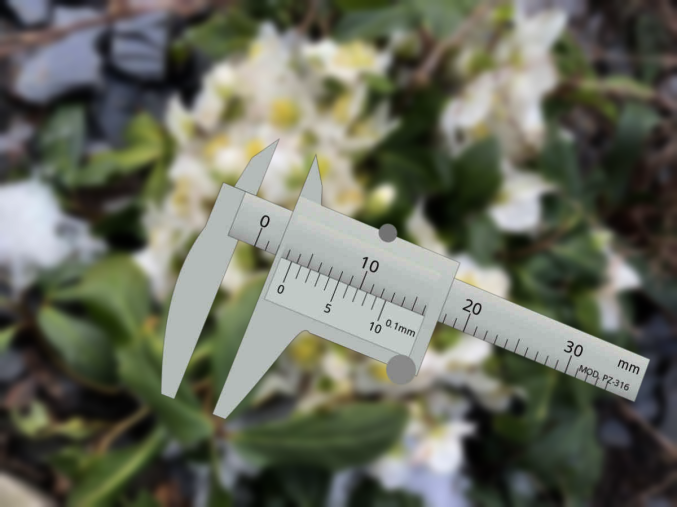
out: {"value": 3.5, "unit": "mm"}
